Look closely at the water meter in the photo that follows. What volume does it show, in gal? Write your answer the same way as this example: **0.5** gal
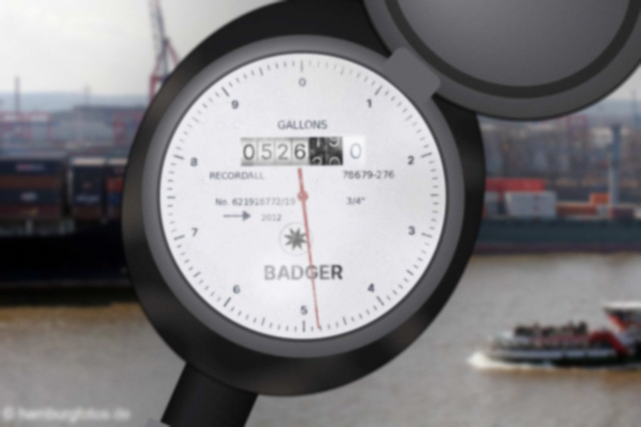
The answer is **526194.8** gal
